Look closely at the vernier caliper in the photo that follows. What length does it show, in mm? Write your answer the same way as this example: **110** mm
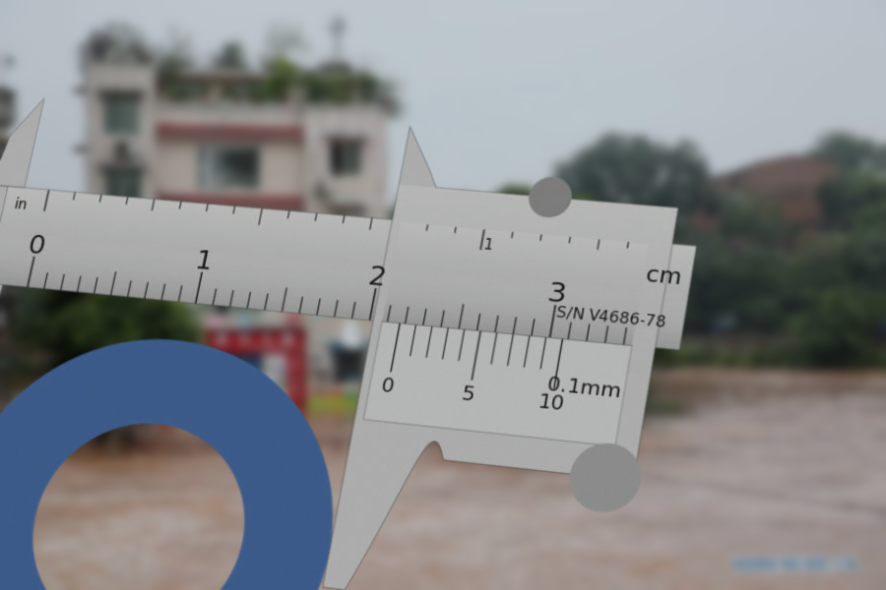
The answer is **21.7** mm
